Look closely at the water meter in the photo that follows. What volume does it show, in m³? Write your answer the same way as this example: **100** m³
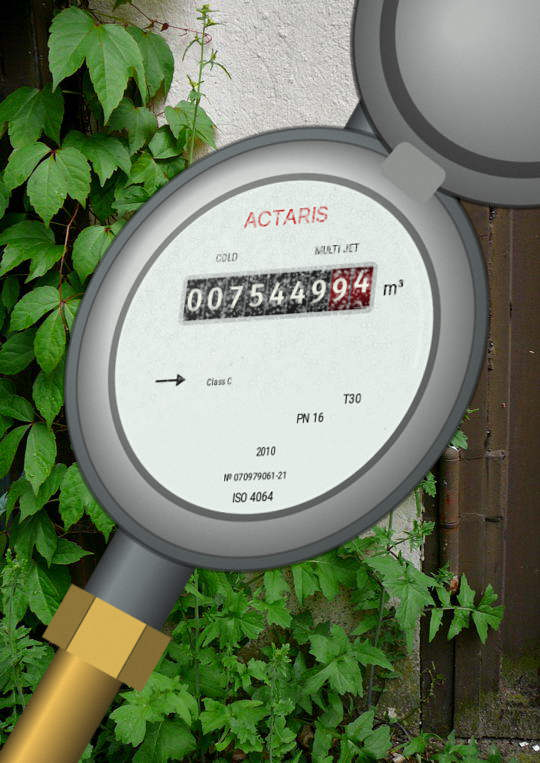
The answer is **75449.94** m³
